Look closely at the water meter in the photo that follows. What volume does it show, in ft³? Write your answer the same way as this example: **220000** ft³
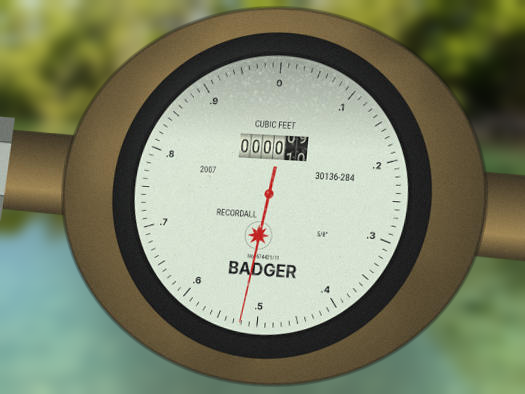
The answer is **9.52** ft³
